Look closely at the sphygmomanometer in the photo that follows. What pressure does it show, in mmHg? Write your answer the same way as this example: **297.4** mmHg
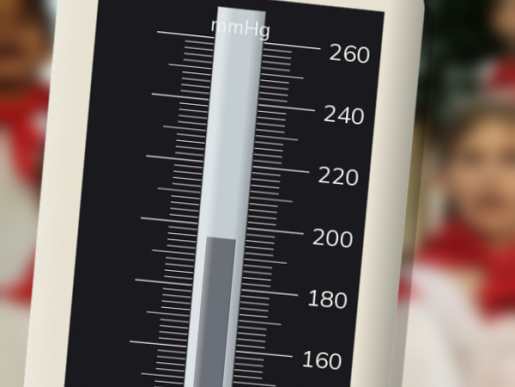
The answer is **196** mmHg
